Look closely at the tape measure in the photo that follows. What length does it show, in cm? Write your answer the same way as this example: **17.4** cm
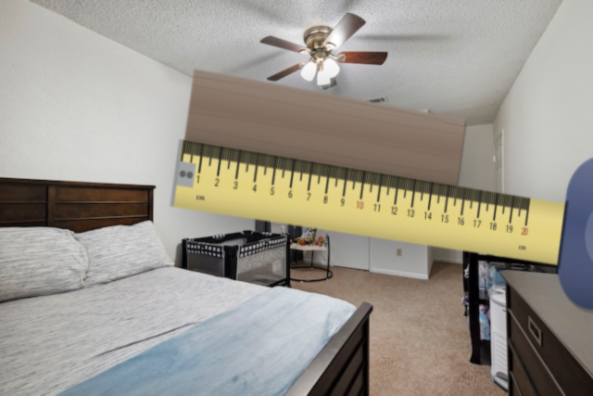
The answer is **15.5** cm
